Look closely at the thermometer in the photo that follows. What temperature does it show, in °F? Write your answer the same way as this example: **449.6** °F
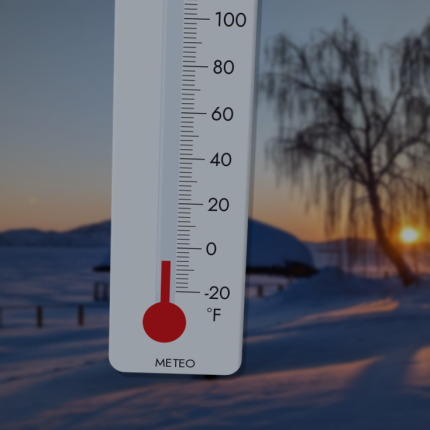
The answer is **-6** °F
